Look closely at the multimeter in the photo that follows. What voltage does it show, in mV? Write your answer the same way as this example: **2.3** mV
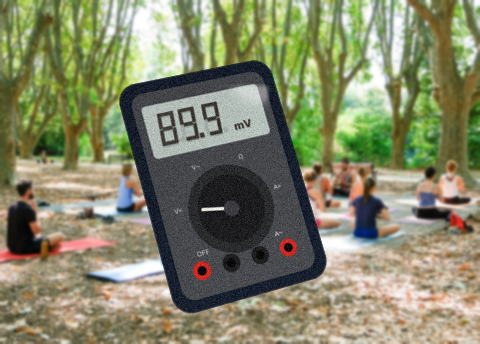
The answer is **89.9** mV
